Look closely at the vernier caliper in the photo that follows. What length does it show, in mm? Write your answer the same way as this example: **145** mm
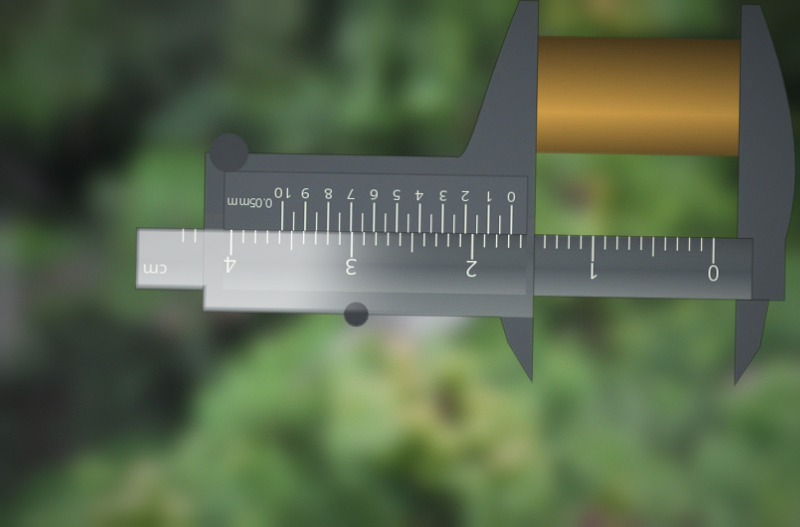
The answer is **16.8** mm
